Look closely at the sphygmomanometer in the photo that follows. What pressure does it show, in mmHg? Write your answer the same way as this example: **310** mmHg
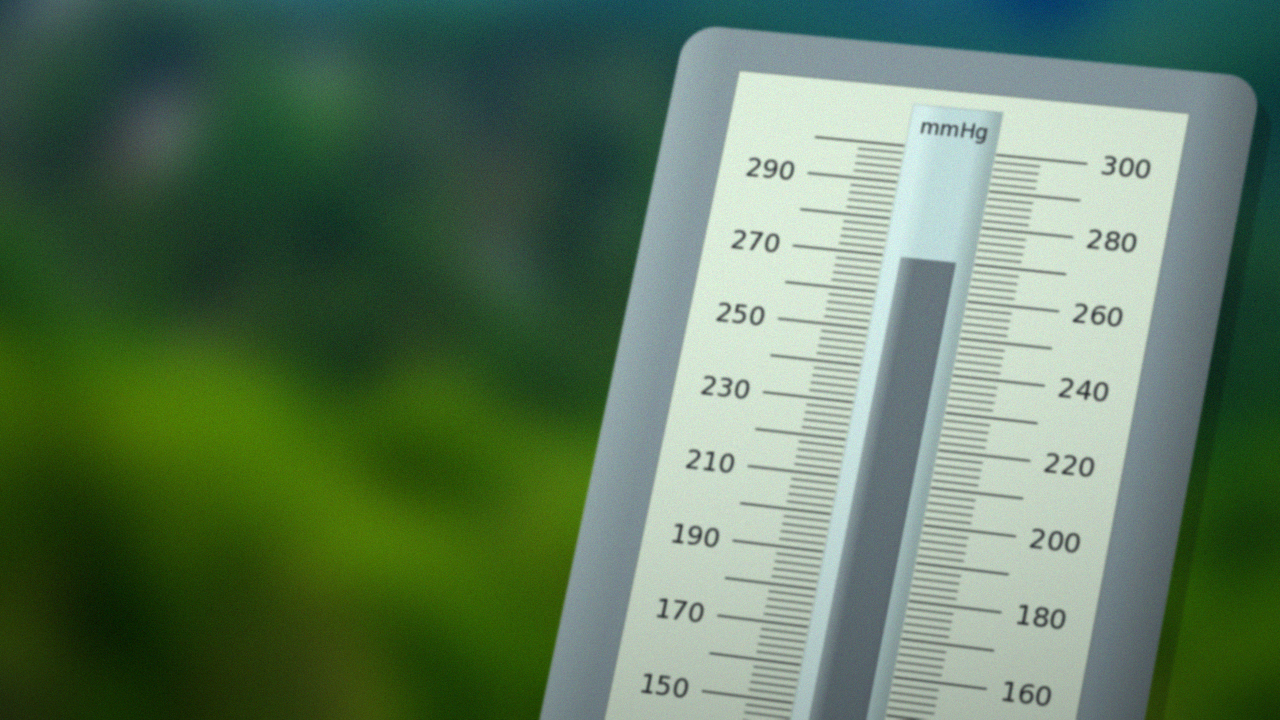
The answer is **270** mmHg
